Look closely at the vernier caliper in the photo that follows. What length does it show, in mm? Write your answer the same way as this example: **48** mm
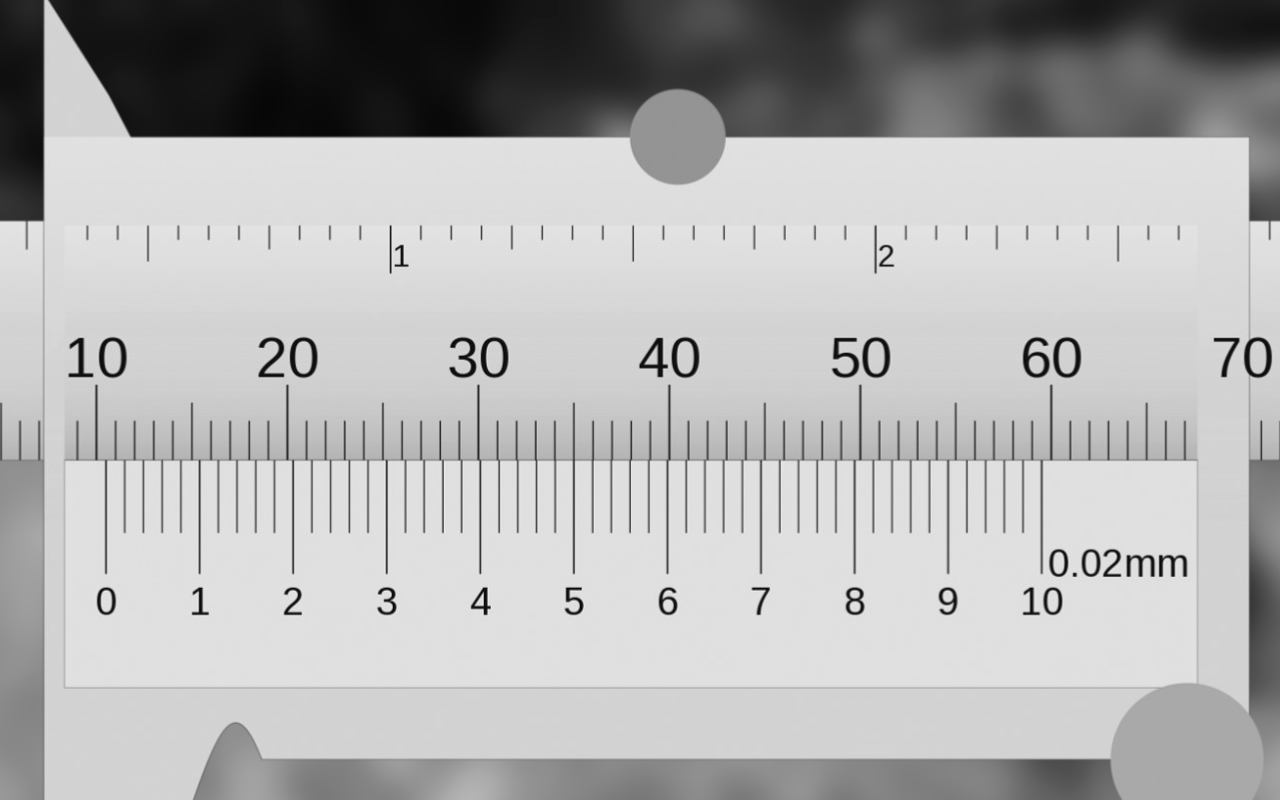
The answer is **10.5** mm
